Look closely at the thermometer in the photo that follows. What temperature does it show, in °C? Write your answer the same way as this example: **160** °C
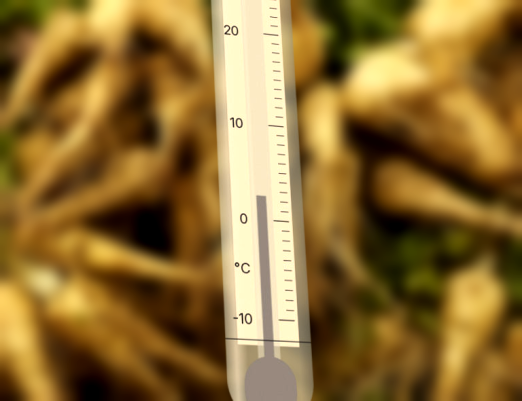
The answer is **2.5** °C
